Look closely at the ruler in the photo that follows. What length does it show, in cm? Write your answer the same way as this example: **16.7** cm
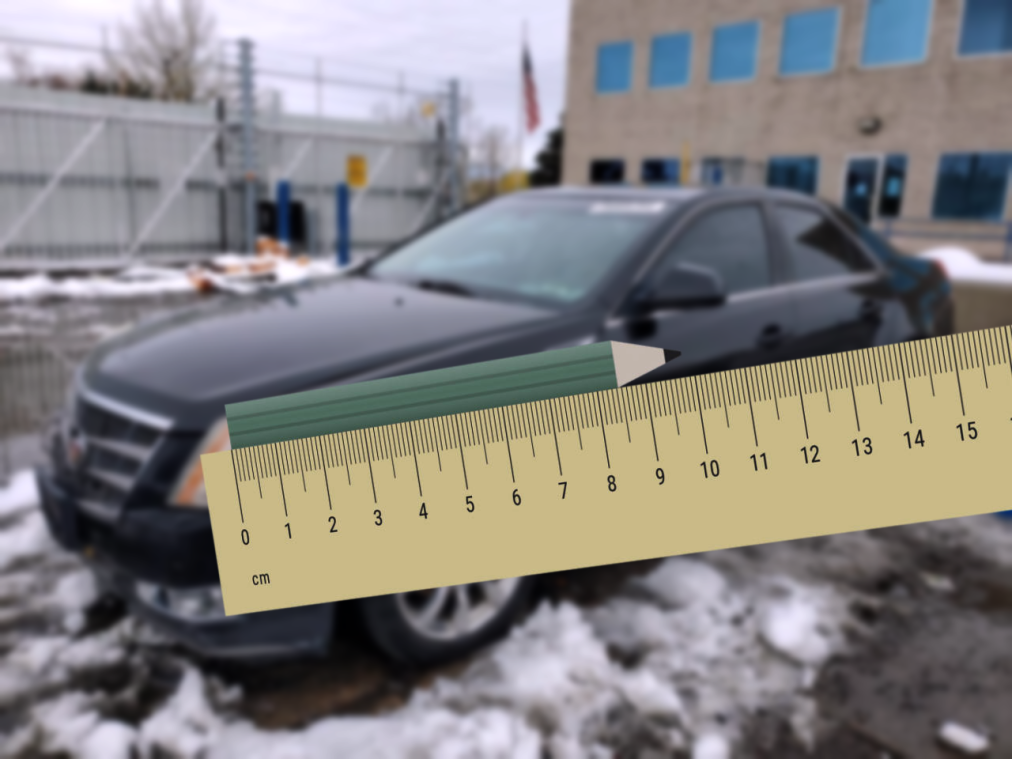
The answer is **9.8** cm
